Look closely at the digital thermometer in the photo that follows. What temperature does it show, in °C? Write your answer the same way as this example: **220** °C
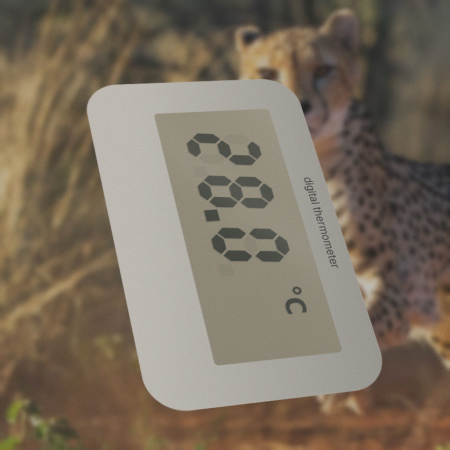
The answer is **28.0** °C
